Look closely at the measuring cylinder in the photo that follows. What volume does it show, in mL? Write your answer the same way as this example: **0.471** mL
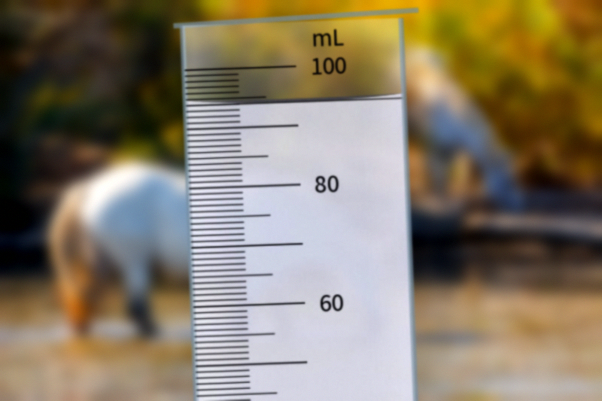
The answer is **94** mL
